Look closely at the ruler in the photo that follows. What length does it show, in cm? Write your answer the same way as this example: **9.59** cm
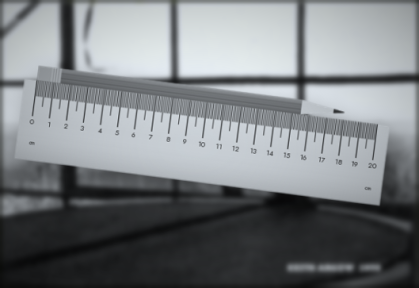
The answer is **18** cm
